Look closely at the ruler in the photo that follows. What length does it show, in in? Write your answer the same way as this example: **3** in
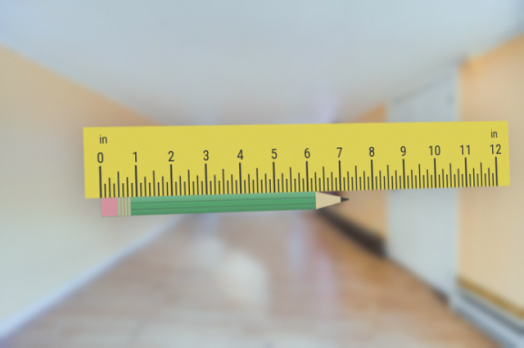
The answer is **7.25** in
